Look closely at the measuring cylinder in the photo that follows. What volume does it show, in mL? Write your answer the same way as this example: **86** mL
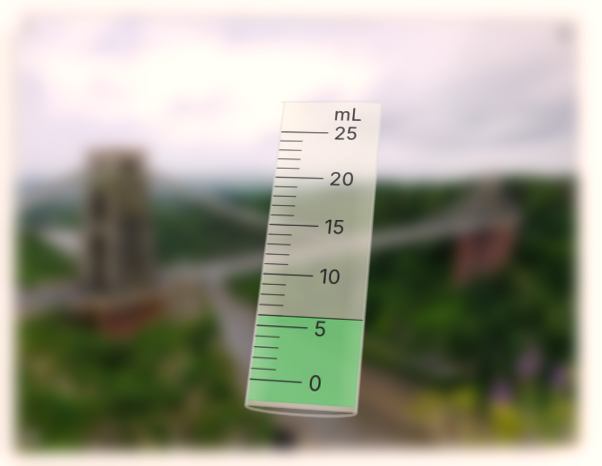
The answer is **6** mL
